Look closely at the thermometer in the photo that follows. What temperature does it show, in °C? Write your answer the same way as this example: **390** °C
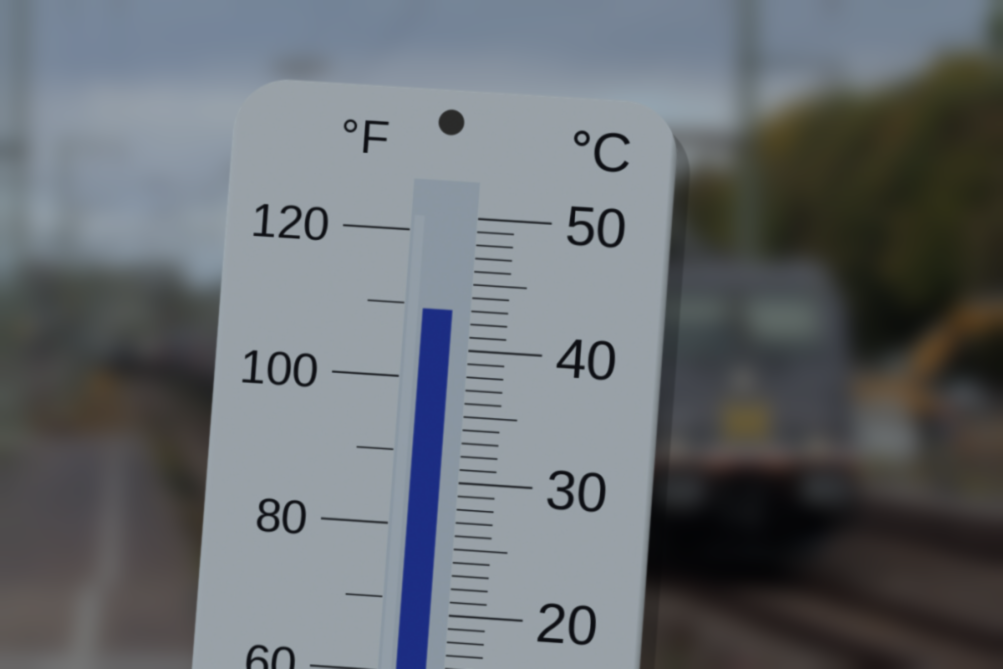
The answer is **43** °C
